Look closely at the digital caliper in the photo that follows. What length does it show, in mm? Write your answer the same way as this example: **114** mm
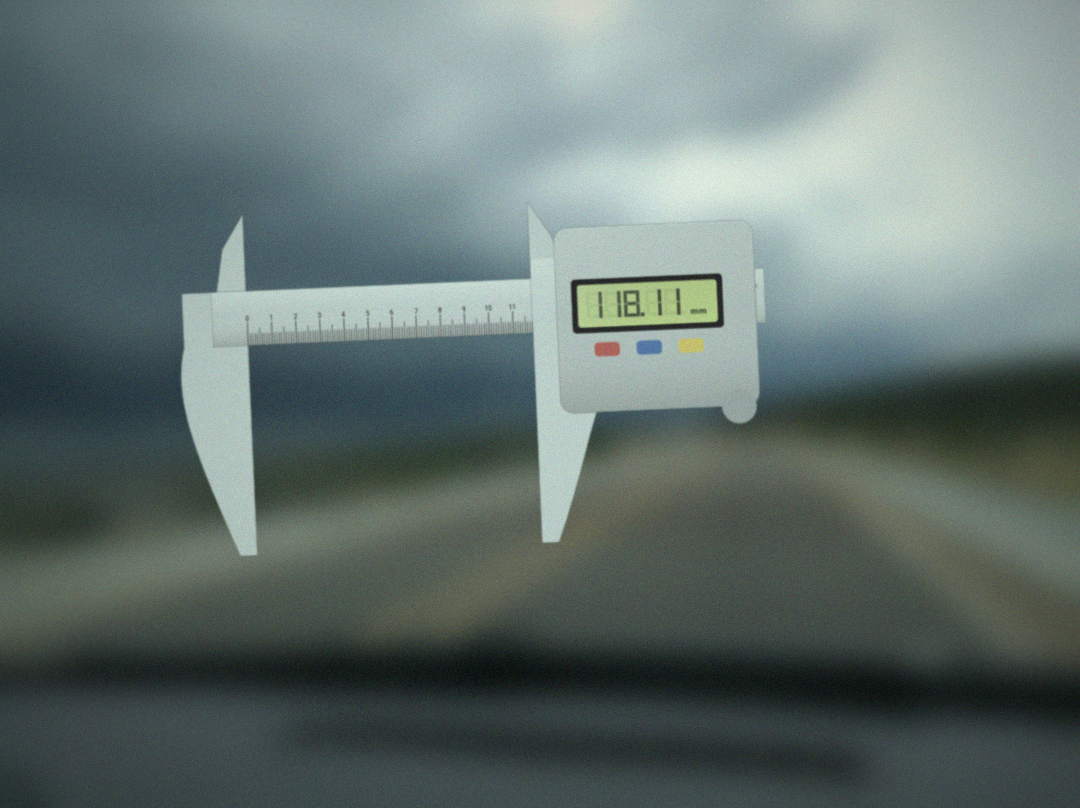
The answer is **118.11** mm
